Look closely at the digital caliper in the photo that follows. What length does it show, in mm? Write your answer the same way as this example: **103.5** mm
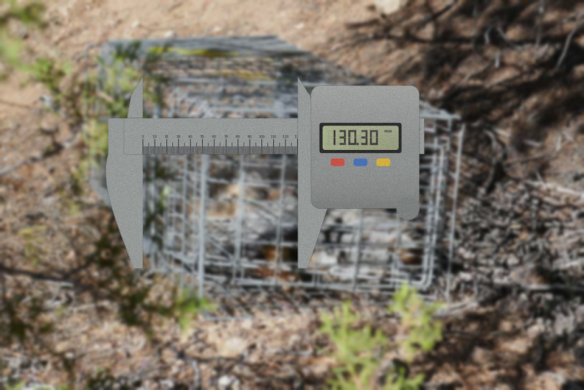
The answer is **130.30** mm
